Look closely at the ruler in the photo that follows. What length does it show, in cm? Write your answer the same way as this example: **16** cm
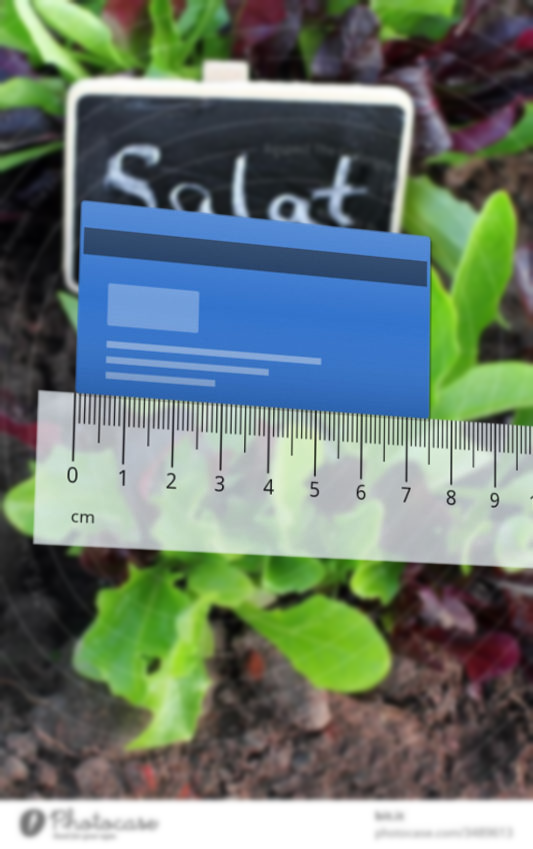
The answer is **7.5** cm
